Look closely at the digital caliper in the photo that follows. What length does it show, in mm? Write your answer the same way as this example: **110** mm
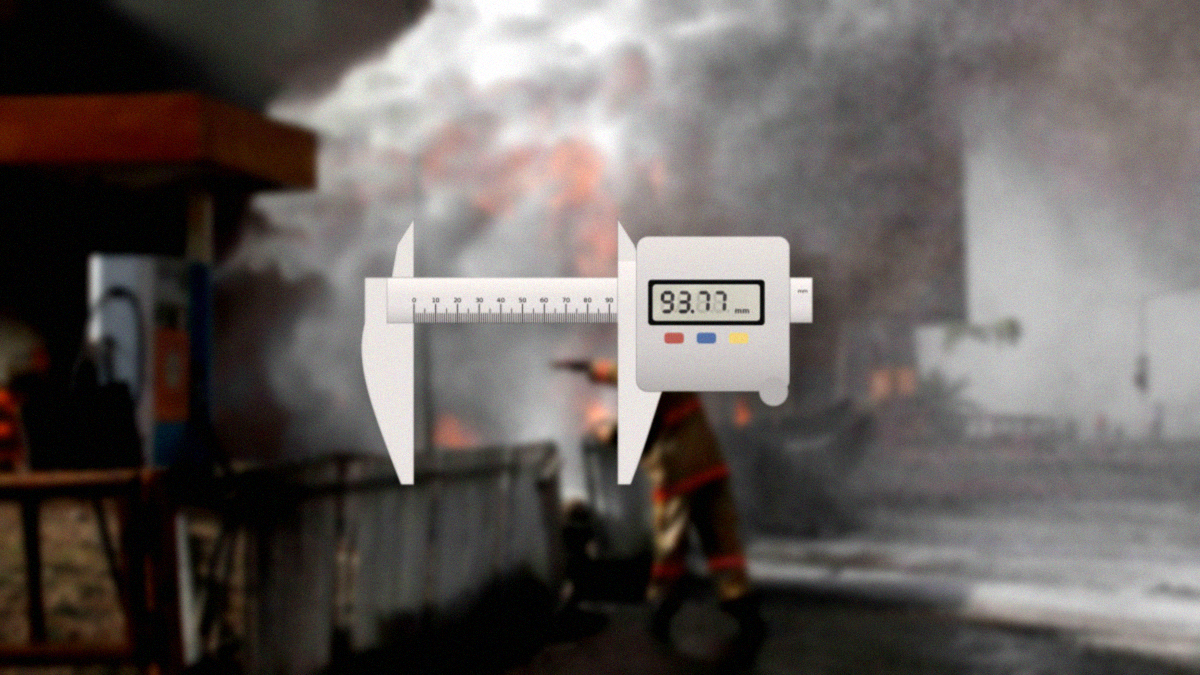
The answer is **93.77** mm
